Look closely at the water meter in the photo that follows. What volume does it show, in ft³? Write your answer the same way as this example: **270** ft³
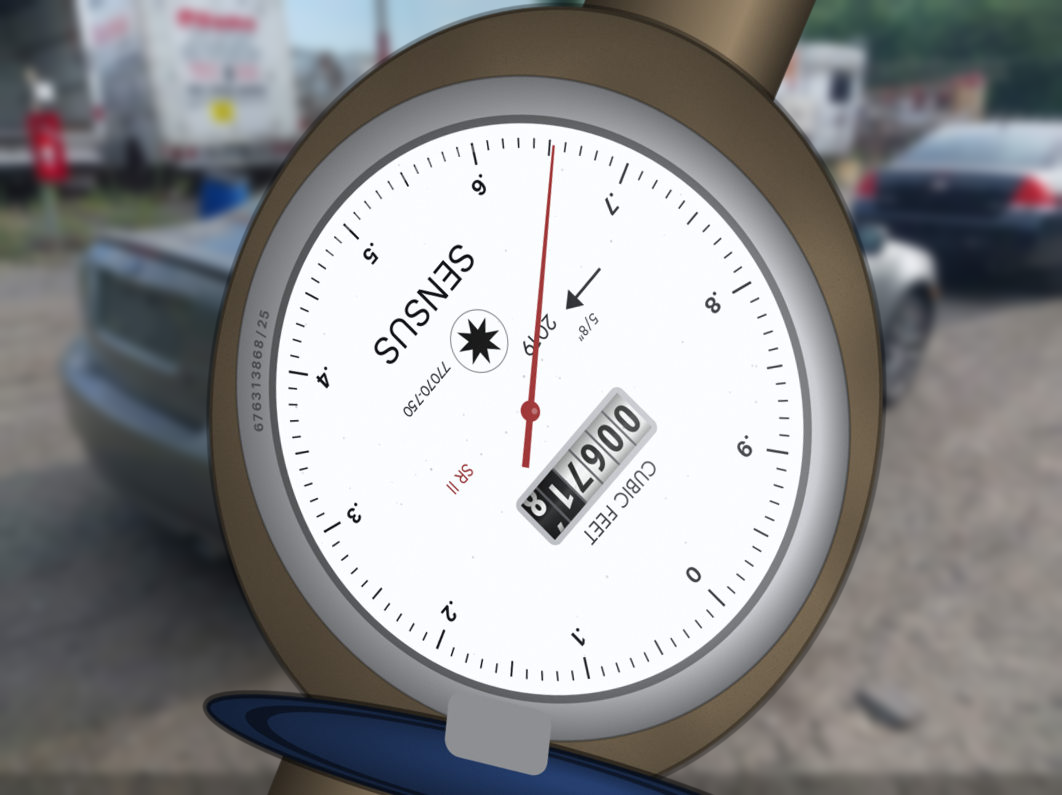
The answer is **6717.65** ft³
